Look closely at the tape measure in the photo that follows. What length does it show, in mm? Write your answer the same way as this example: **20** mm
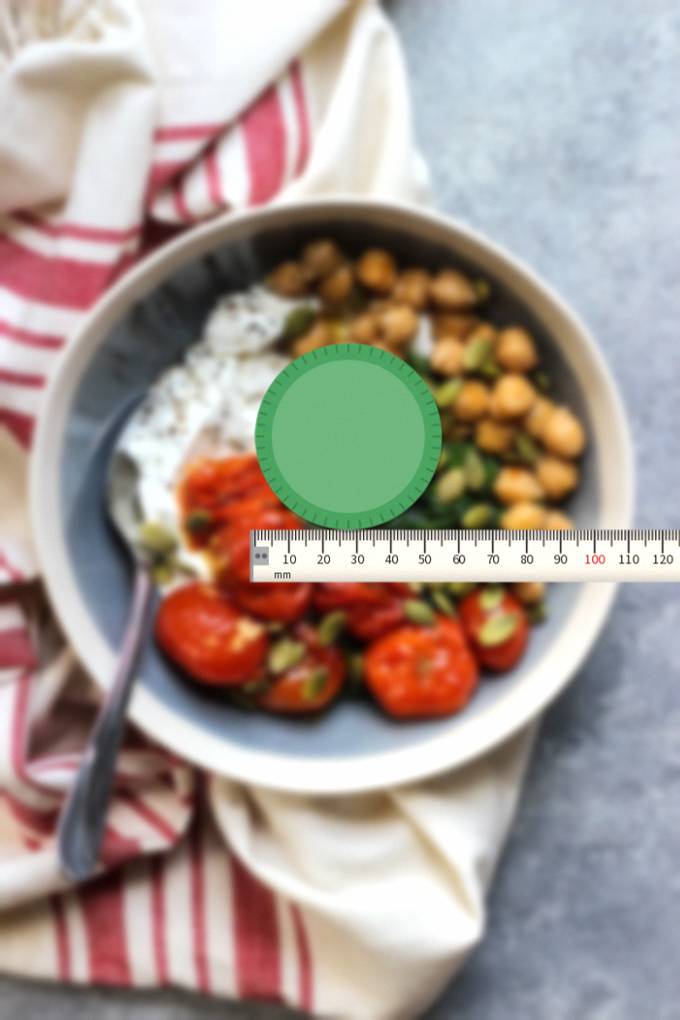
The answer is **55** mm
